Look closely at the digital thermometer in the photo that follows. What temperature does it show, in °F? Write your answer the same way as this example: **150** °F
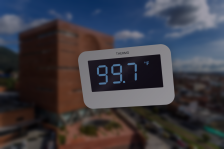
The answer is **99.7** °F
